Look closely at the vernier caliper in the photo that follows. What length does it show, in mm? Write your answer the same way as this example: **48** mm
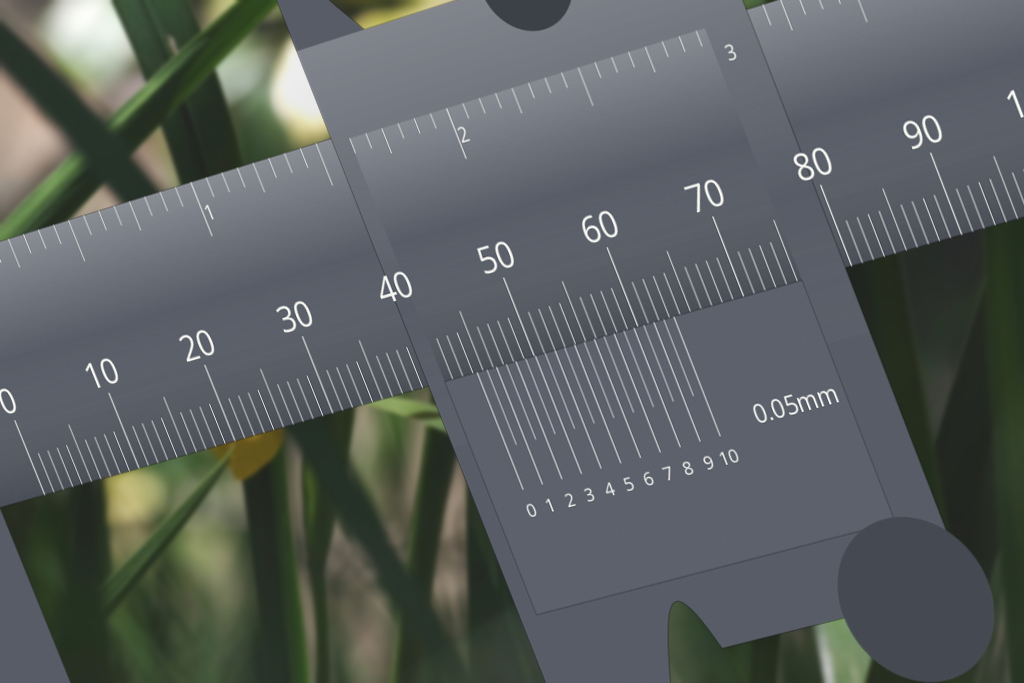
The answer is **44.4** mm
